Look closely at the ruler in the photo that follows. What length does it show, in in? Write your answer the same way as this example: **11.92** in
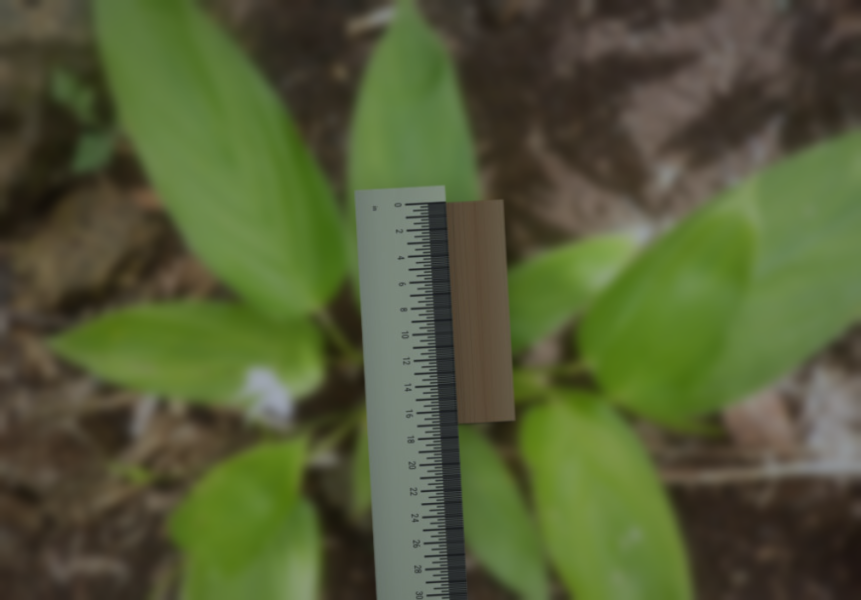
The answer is **17** in
